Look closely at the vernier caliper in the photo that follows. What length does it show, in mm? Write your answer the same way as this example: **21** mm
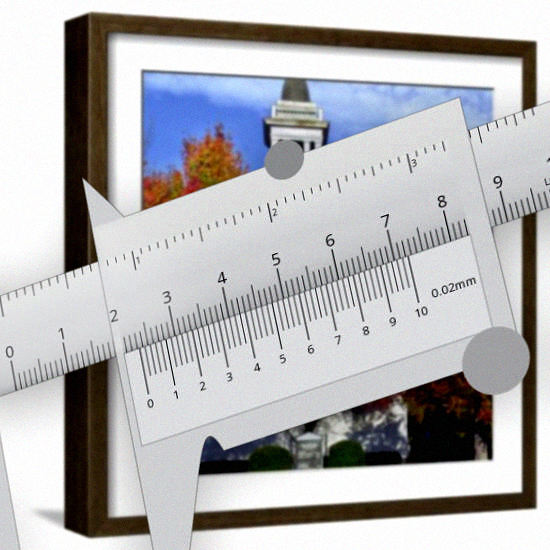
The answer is **23.4** mm
